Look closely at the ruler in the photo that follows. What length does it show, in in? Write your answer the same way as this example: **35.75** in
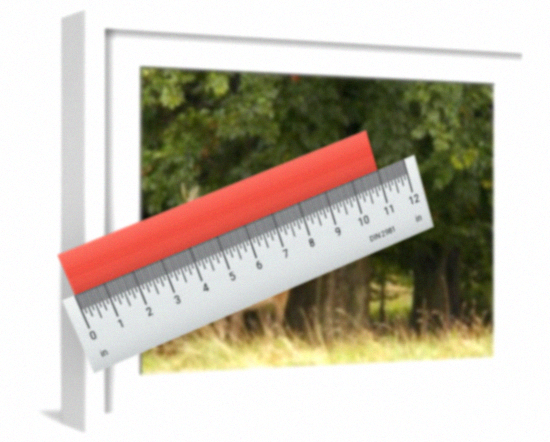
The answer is **11** in
